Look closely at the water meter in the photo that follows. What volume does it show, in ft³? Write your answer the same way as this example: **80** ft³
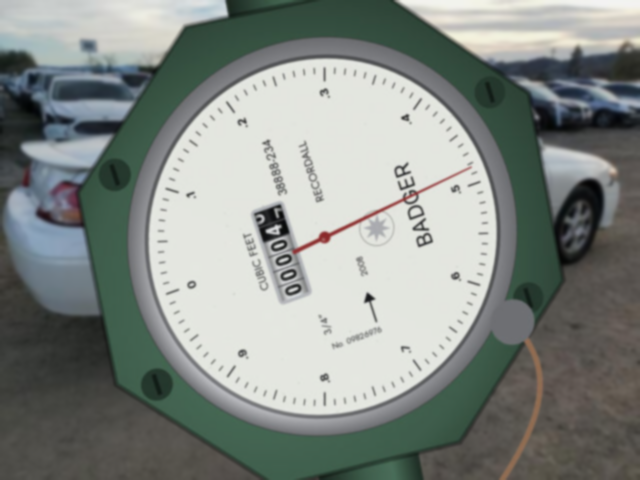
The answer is **46.48** ft³
